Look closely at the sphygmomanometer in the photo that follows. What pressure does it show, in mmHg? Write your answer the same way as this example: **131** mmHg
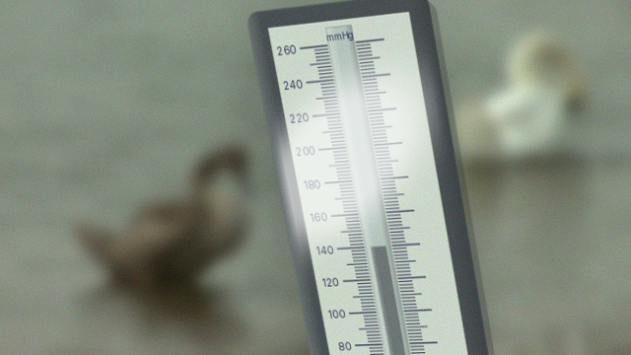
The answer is **140** mmHg
